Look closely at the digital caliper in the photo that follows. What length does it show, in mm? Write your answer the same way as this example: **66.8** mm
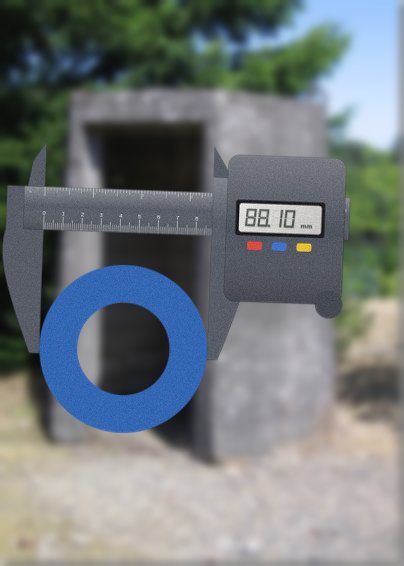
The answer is **88.10** mm
